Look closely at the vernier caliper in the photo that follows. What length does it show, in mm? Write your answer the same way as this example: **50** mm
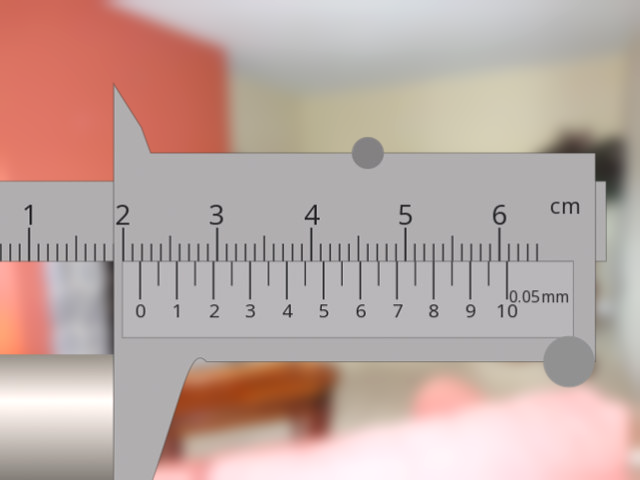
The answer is **21.8** mm
